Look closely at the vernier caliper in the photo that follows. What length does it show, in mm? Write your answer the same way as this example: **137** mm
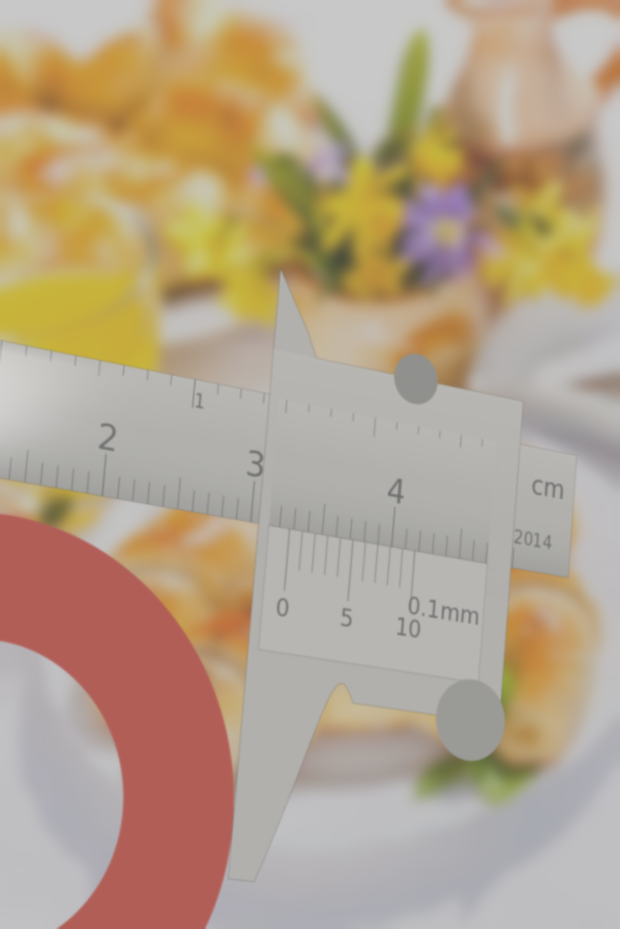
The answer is **32.7** mm
